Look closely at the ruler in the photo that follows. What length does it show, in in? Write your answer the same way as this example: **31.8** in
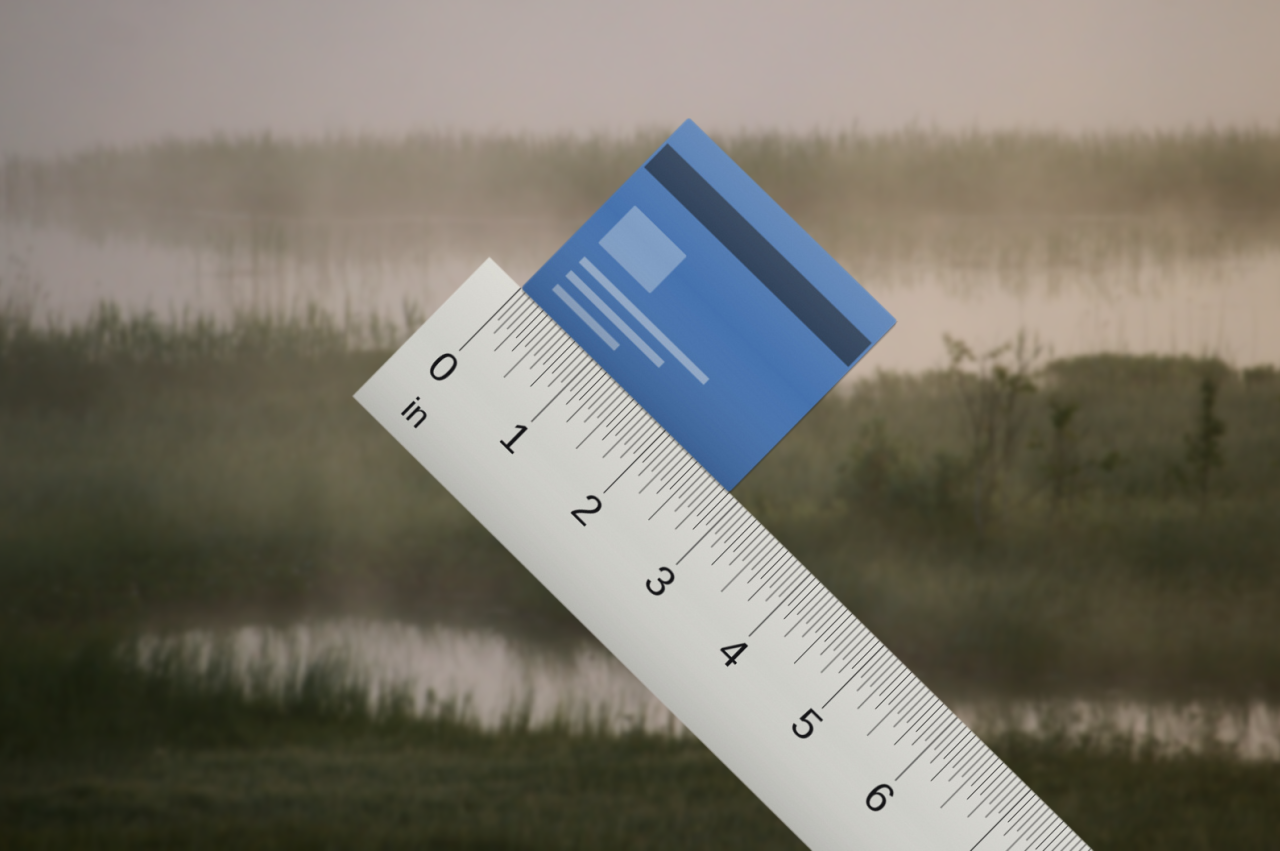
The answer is **2.875** in
